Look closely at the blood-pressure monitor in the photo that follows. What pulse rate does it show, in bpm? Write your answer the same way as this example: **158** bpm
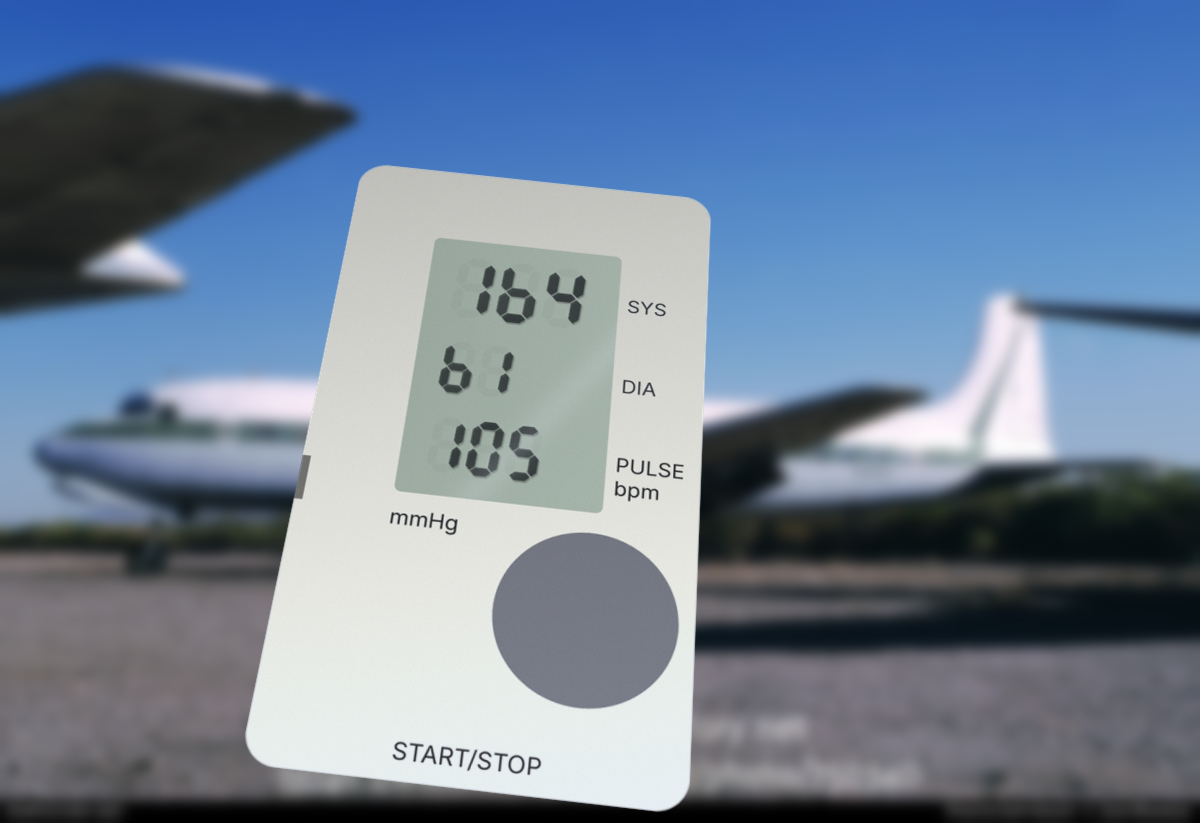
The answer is **105** bpm
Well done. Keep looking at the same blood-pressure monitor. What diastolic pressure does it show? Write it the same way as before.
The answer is **61** mmHg
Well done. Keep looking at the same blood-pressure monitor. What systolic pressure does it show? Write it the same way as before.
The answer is **164** mmHg
